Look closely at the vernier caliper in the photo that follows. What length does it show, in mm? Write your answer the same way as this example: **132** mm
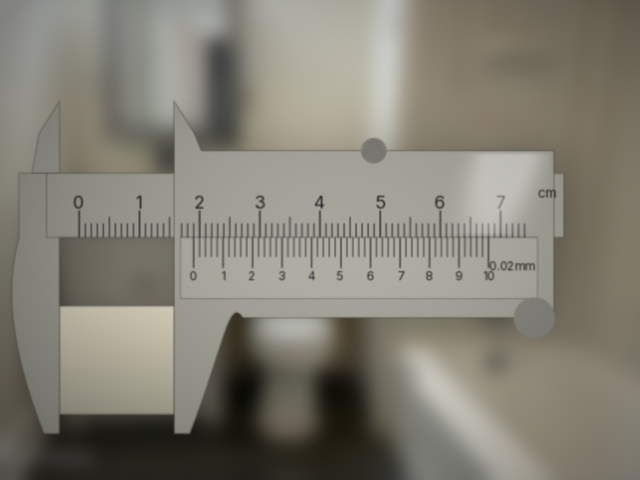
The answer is **19.0** mm
